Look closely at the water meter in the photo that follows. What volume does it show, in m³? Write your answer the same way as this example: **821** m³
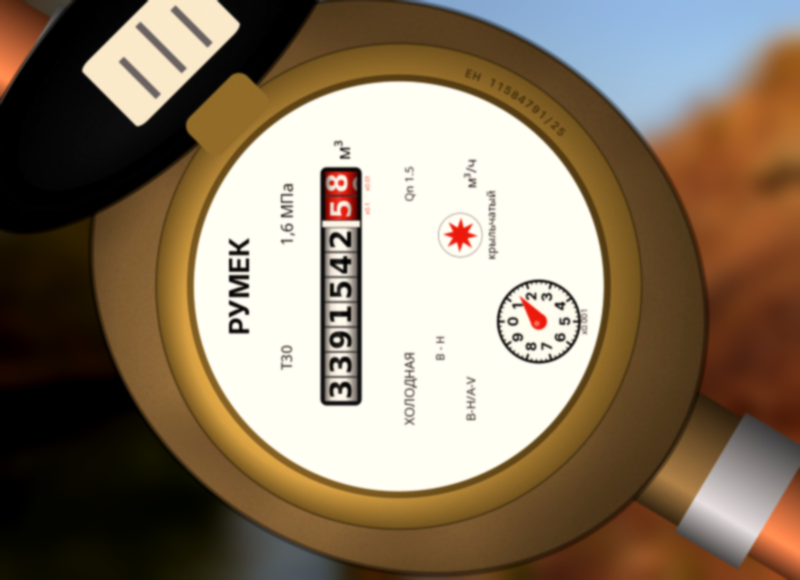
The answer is **3391542.581** m³
